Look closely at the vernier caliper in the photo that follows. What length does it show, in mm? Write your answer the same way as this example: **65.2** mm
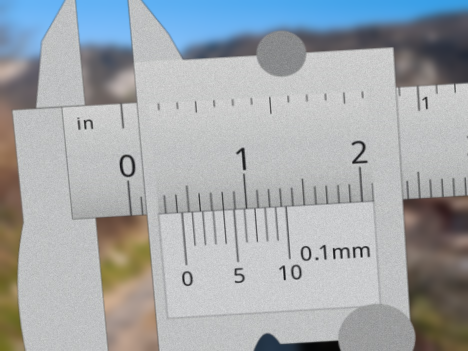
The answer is **4.4** mm
